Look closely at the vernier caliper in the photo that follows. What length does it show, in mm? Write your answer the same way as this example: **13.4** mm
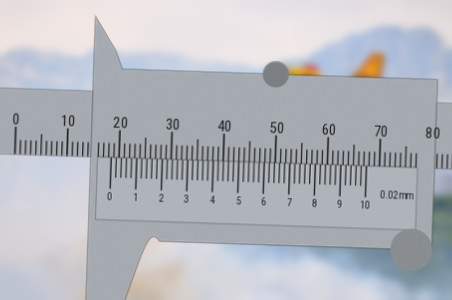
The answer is **18.5** mm
